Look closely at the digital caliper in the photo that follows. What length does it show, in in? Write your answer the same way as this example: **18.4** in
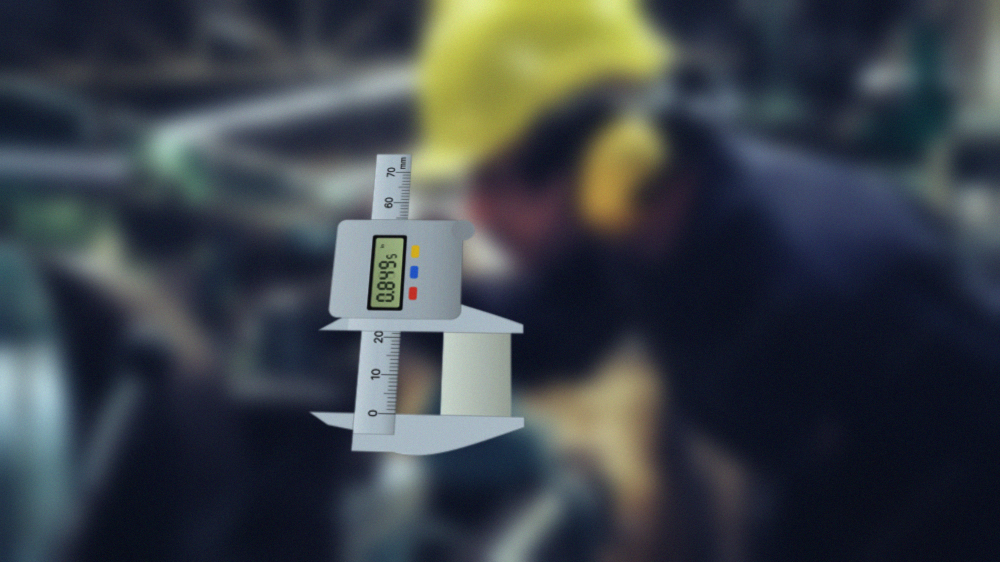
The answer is **0.8495** in
